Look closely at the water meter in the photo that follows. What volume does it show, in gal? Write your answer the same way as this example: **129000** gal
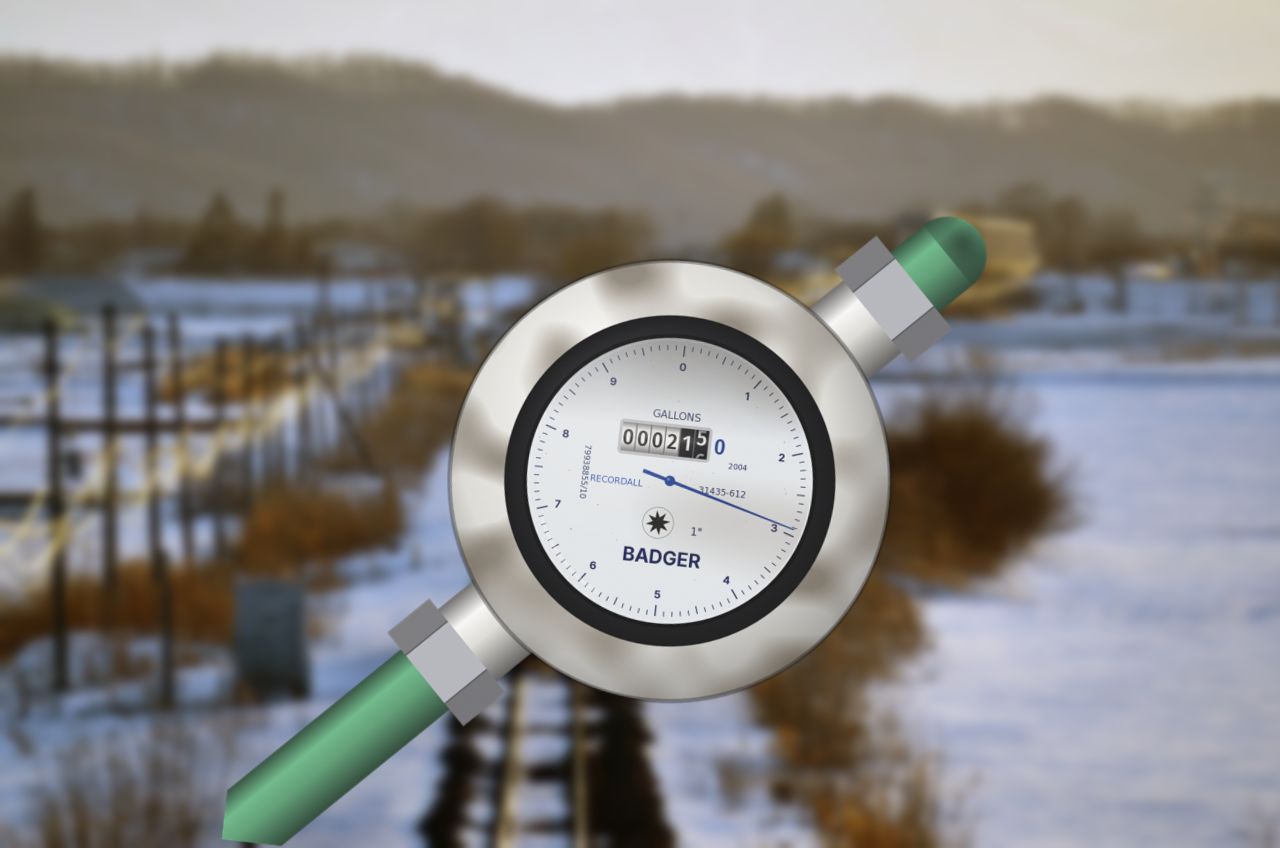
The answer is **2152.9** gal
